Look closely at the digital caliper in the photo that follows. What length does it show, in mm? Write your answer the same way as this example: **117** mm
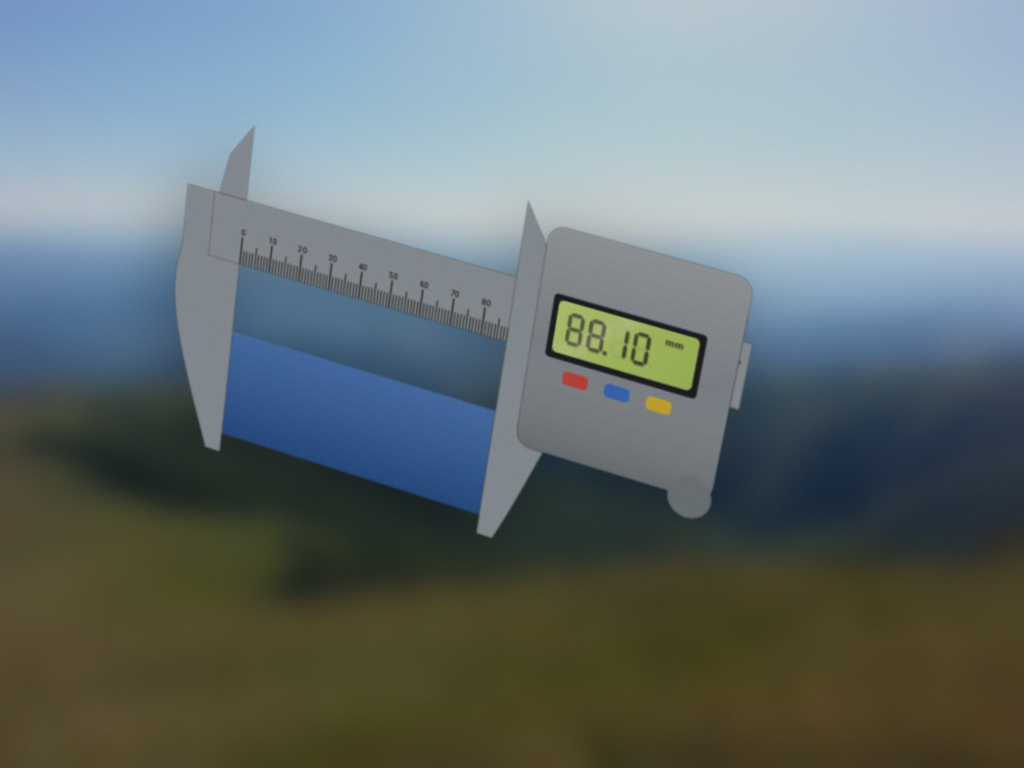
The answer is **88.10** mm
